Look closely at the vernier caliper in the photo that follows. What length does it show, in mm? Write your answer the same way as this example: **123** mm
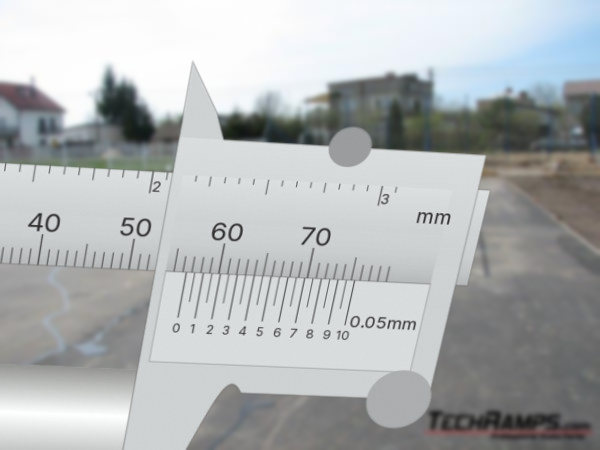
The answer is **56.4** mm
